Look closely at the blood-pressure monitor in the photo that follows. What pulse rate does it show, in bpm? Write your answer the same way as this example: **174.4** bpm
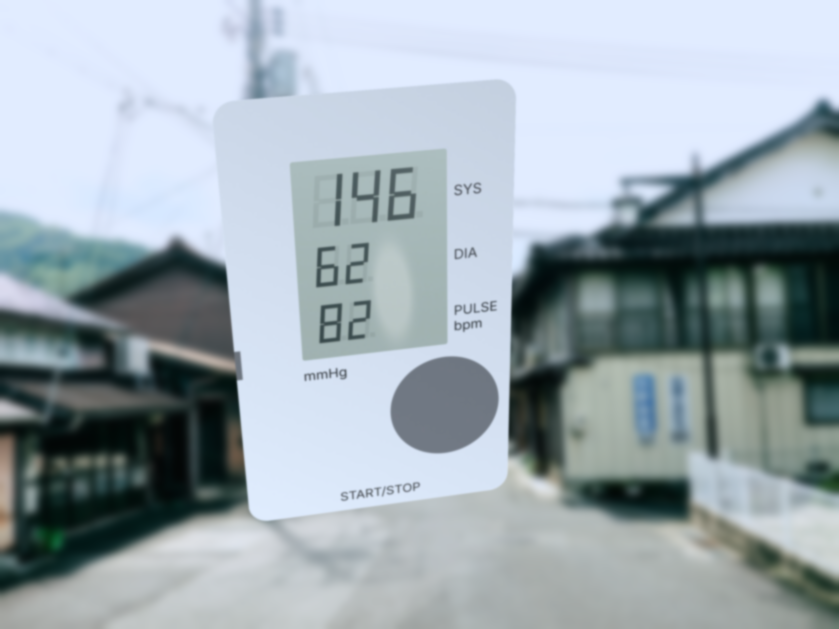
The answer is **82** bpm
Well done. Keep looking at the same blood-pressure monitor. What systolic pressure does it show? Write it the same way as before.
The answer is **146** mmHg
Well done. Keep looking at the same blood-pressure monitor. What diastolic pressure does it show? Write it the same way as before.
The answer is **62** mmHg
